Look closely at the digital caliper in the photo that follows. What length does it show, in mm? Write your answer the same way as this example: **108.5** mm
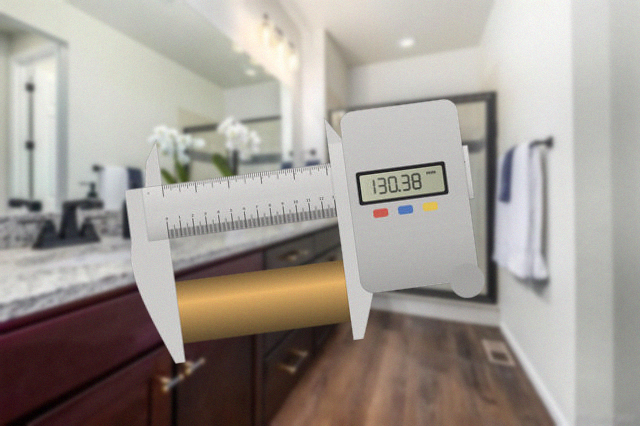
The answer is **130.38** mm
